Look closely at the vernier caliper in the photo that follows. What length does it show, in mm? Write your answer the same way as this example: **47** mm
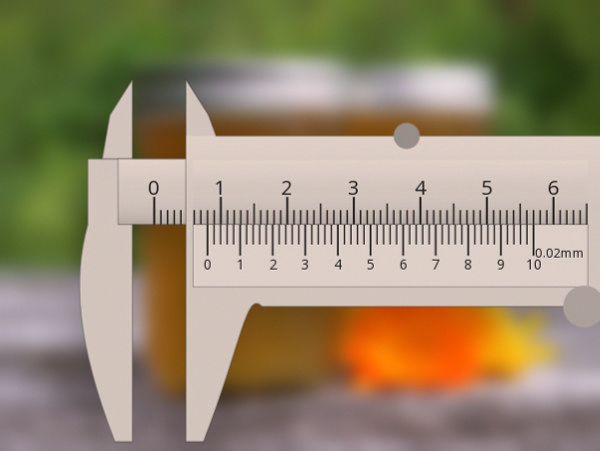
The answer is **8.0** mm
